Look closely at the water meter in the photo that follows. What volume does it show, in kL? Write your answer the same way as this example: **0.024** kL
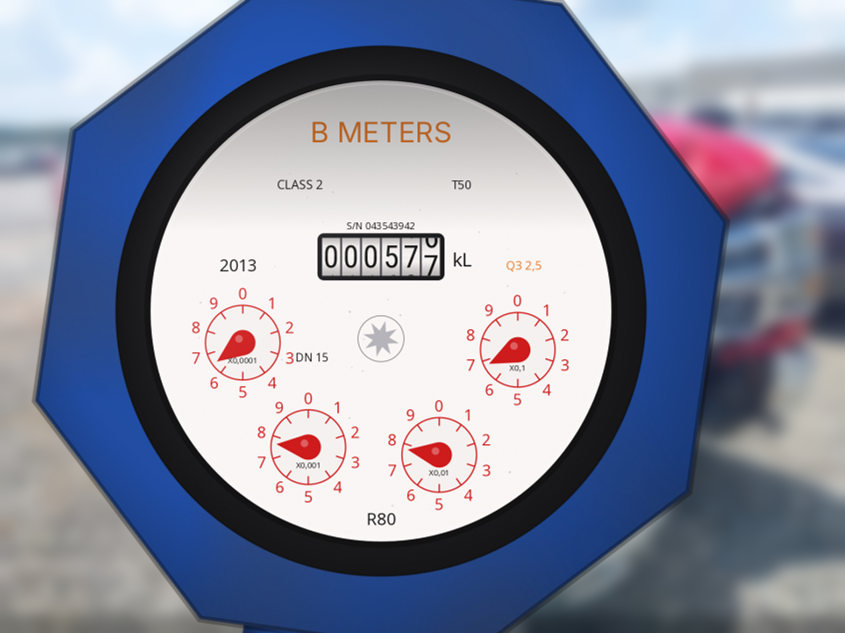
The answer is **576.6776** kL
